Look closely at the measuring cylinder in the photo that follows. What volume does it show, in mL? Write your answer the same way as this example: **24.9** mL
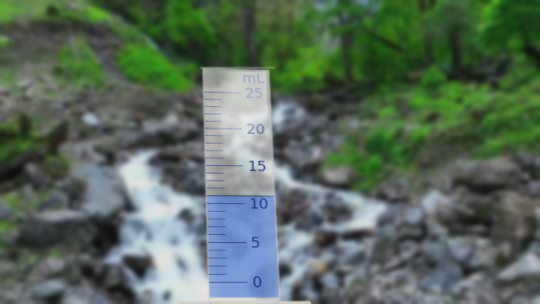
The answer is **11** mL
